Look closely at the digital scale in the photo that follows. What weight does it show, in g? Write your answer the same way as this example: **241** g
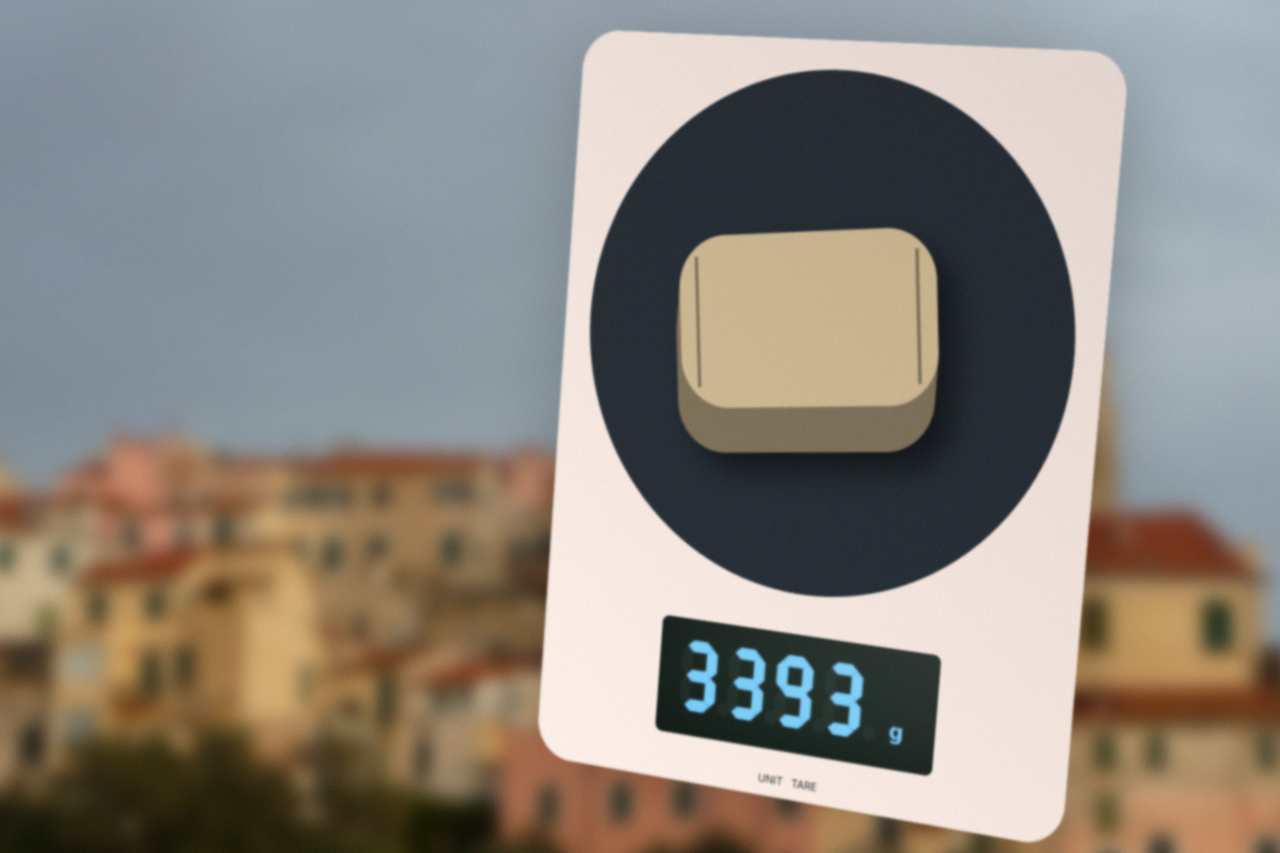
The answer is **3393** g
